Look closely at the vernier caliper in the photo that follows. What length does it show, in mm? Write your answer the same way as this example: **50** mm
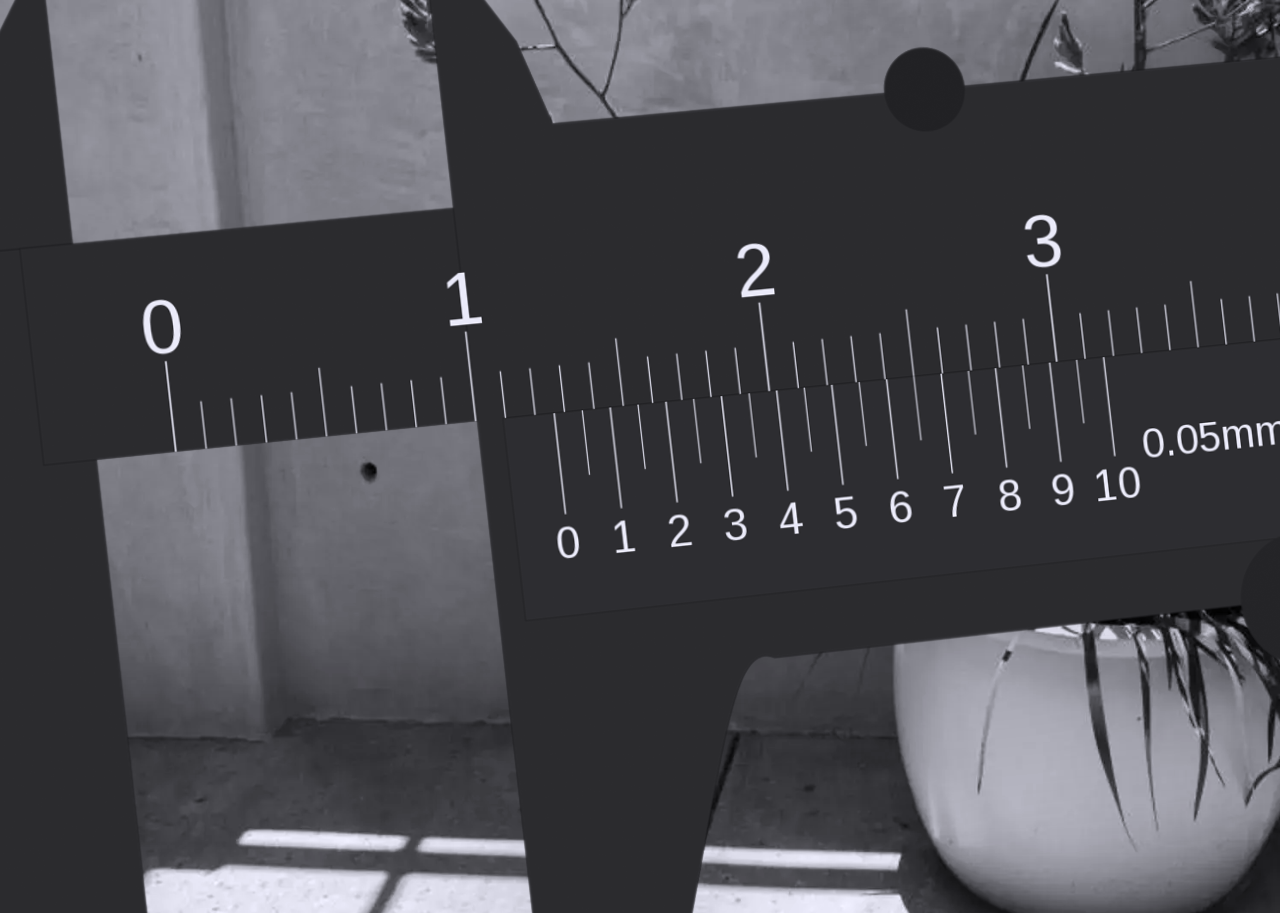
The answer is **12.65** mm
